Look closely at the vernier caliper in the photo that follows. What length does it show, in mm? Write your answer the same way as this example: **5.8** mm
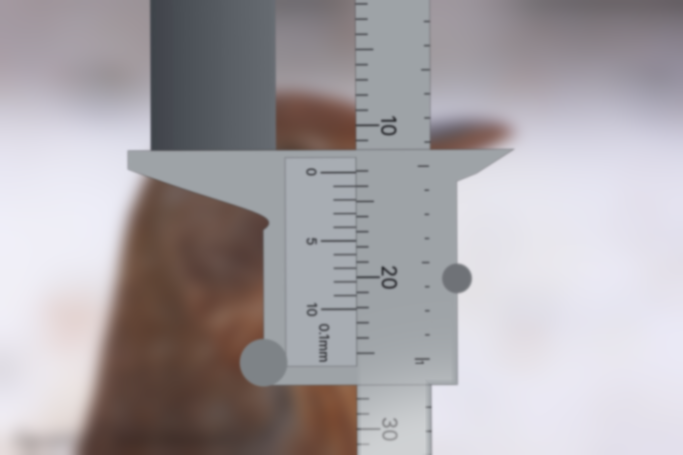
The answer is **13.1** mm
